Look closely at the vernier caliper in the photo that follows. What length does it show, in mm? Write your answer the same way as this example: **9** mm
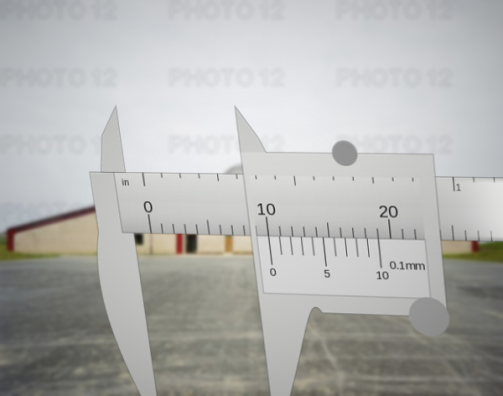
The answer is **10.0** mm
